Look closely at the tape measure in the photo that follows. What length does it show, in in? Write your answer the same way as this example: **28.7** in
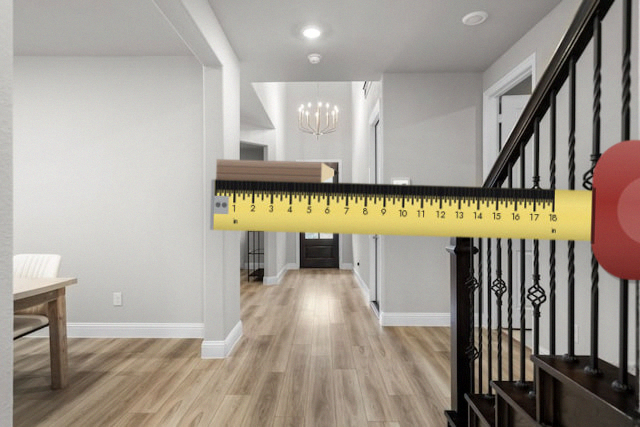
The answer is **6.5** in
